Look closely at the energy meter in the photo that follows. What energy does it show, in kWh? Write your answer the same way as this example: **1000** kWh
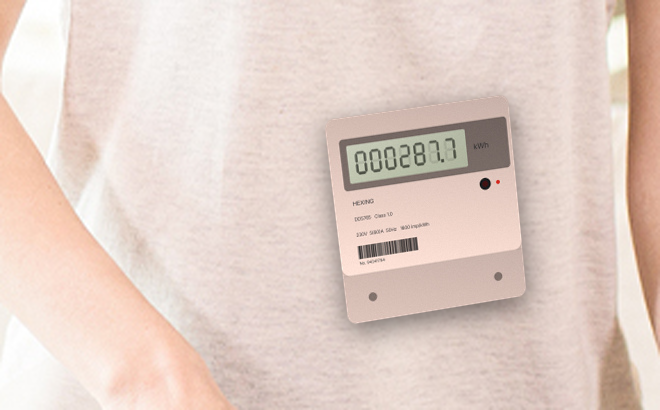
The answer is **287.7** kWh
